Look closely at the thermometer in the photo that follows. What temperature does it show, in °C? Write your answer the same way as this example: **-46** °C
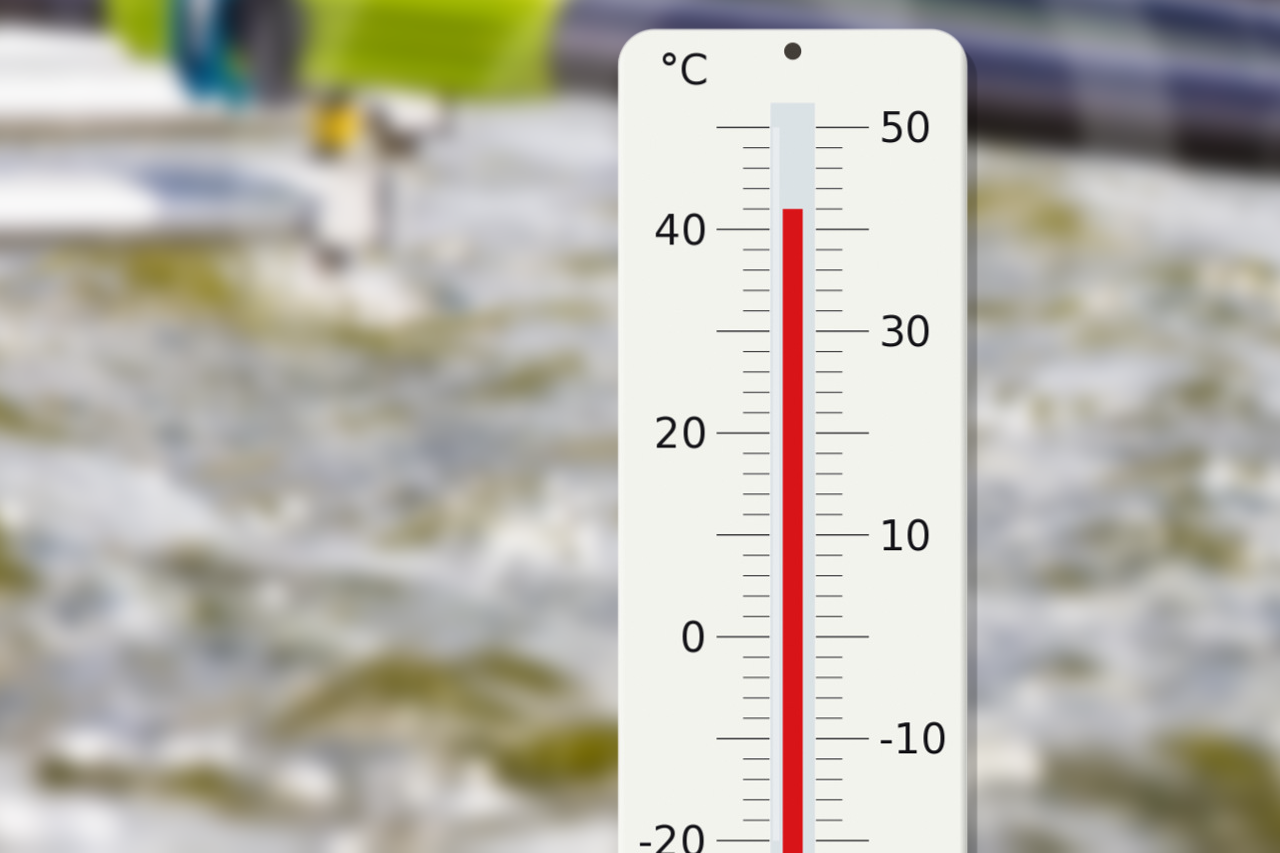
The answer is **42** °C
